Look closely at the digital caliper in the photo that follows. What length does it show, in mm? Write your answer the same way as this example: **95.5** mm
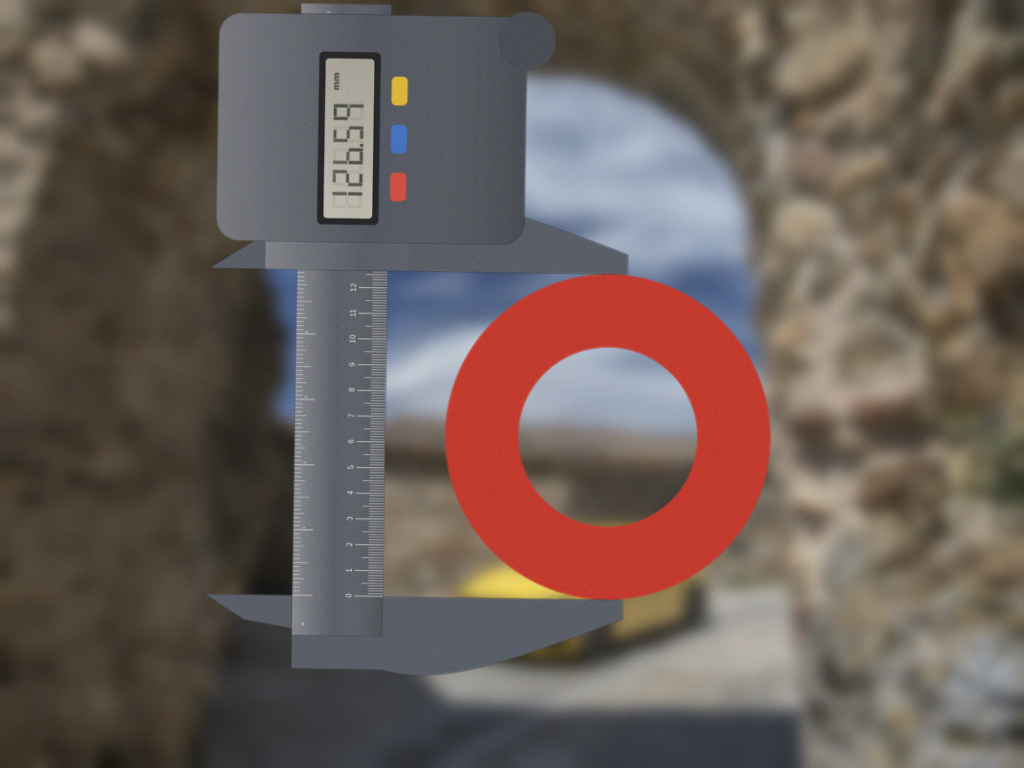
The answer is **126.59** mm
